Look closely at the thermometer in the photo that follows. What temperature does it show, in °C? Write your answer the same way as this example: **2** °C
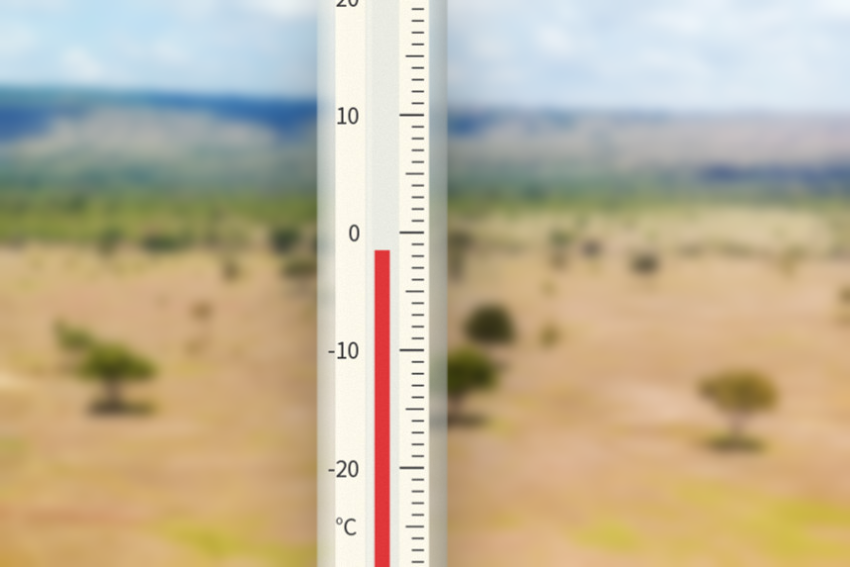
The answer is **-1.5** °C
